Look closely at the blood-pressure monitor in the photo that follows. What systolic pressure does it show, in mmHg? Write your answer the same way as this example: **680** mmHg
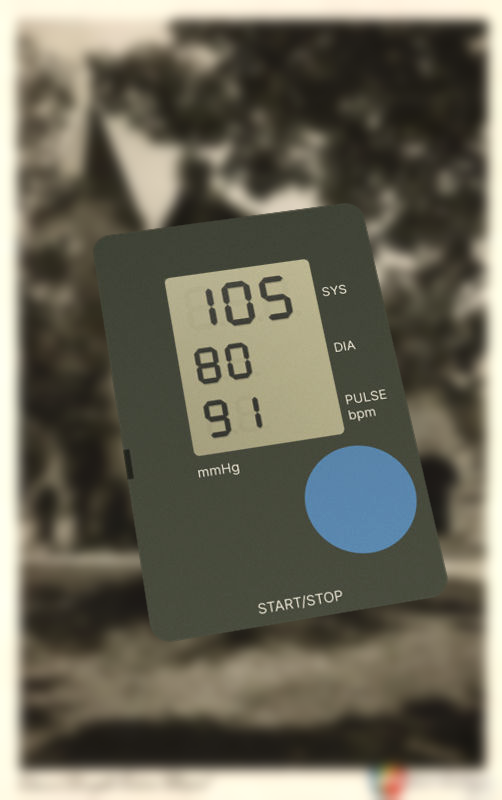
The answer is **105** mmHg
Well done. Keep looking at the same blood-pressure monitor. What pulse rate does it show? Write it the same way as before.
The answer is **91** bpm
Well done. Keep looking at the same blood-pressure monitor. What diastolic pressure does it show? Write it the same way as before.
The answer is **80** mmHg
